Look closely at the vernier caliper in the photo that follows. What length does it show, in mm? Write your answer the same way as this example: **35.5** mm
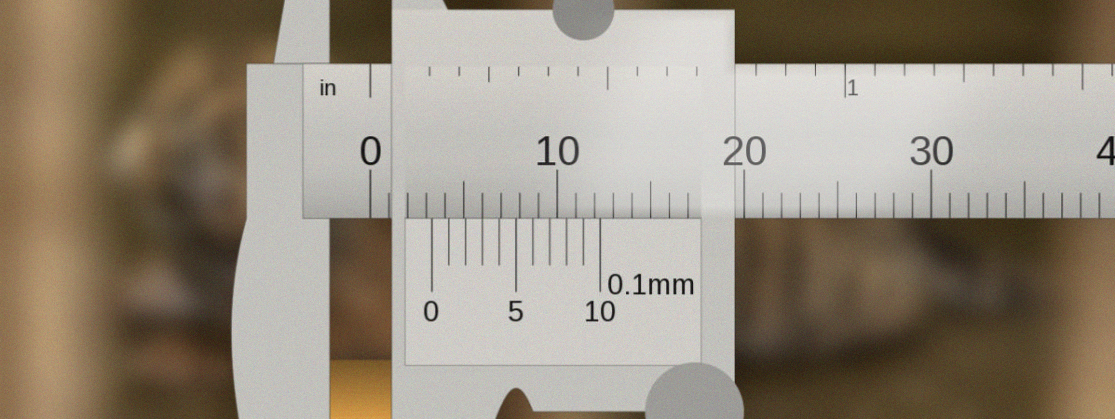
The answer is **3.3** mm
